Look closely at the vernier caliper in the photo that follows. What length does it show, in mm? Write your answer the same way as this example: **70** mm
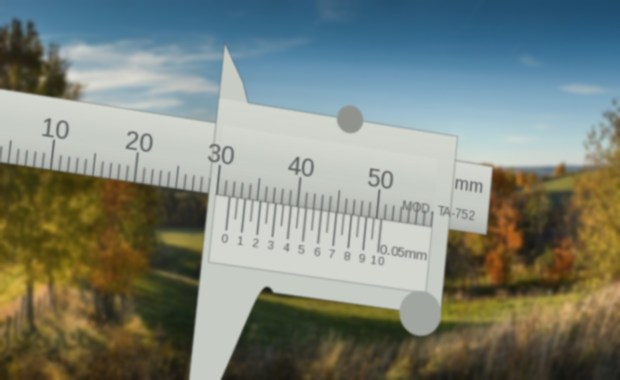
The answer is **31.6** mm
